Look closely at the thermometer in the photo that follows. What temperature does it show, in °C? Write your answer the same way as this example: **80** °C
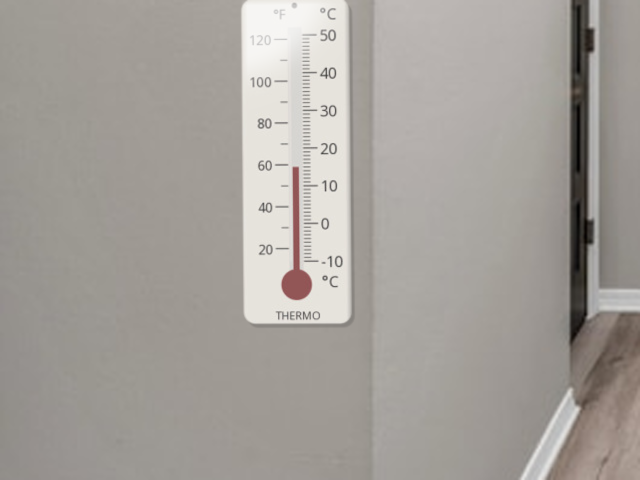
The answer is **15** °C
